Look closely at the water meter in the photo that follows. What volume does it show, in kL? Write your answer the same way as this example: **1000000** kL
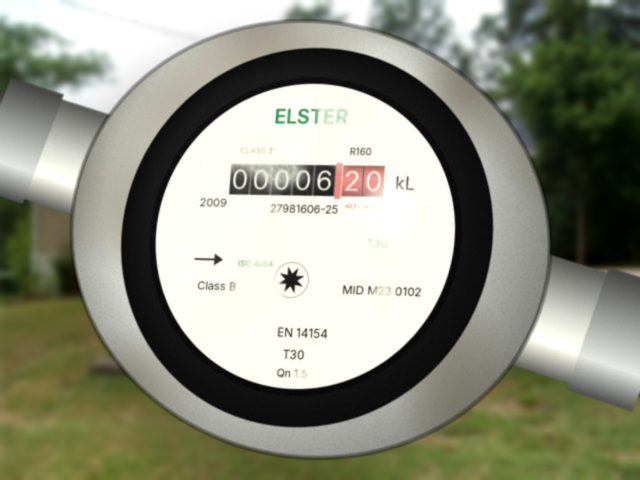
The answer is **6.20** kL
